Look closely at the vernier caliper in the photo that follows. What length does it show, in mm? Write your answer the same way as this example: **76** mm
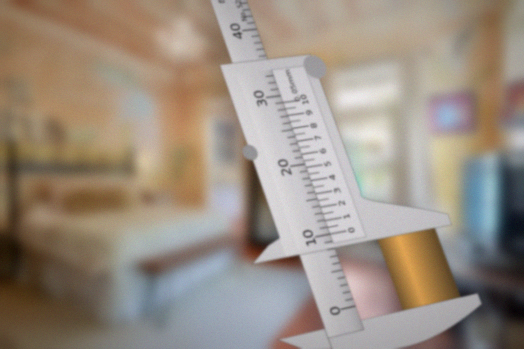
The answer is **10.0** mm
